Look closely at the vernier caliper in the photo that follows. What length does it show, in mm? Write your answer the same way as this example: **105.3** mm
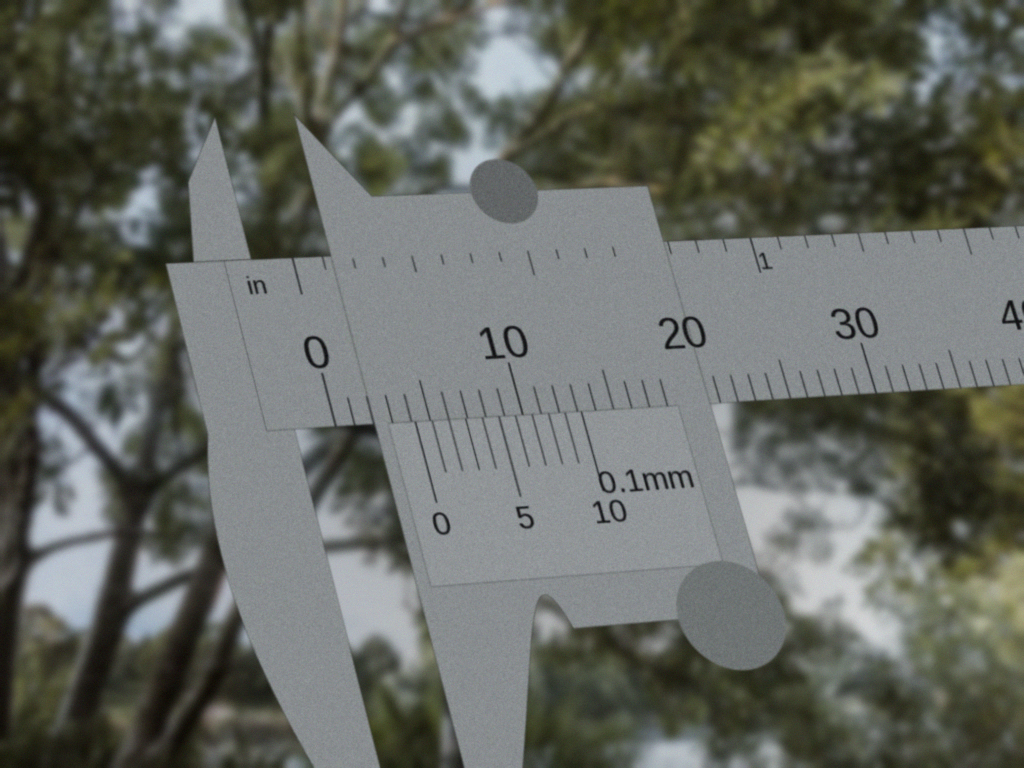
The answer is **4.2** mm
